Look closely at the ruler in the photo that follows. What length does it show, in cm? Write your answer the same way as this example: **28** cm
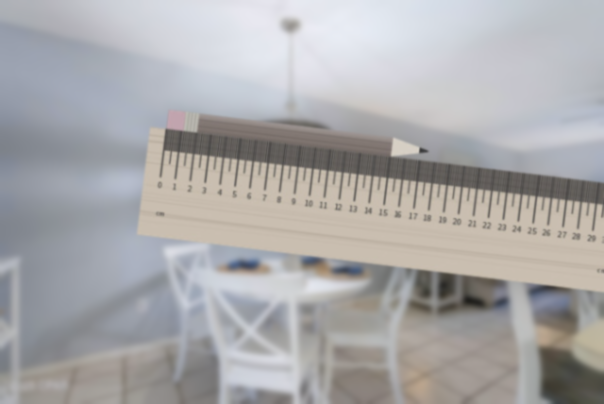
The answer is **17.5** cm
